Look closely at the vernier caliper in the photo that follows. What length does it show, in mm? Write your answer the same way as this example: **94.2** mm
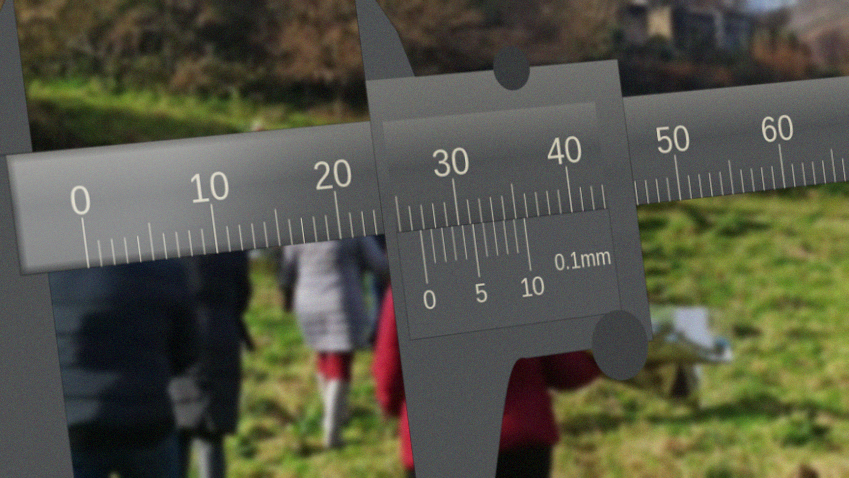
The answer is **26.7** mm
